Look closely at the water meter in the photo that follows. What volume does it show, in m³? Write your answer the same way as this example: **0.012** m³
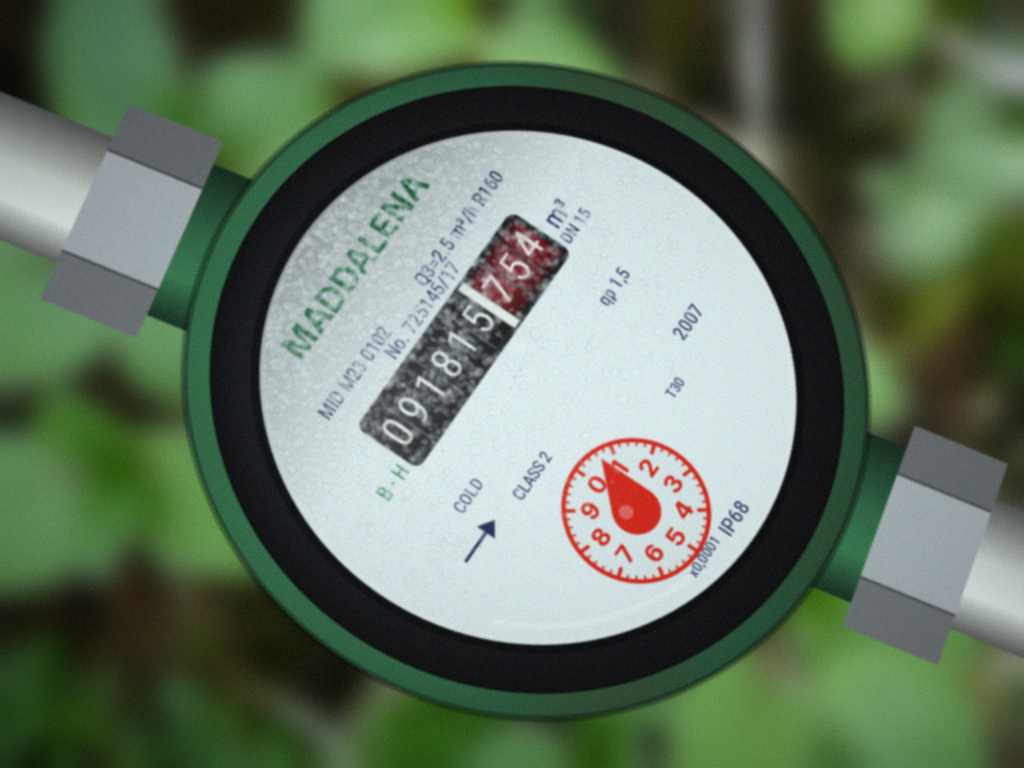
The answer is **91815.7540** m³
